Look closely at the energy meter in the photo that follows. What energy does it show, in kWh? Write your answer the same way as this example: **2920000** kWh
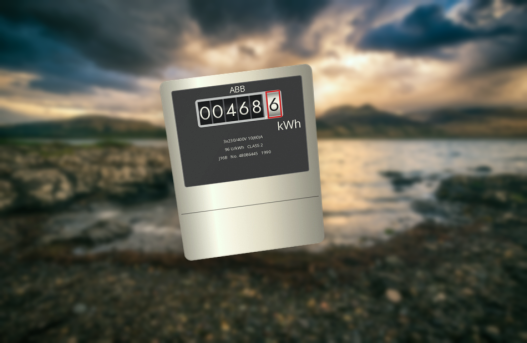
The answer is **468.6** kWh
